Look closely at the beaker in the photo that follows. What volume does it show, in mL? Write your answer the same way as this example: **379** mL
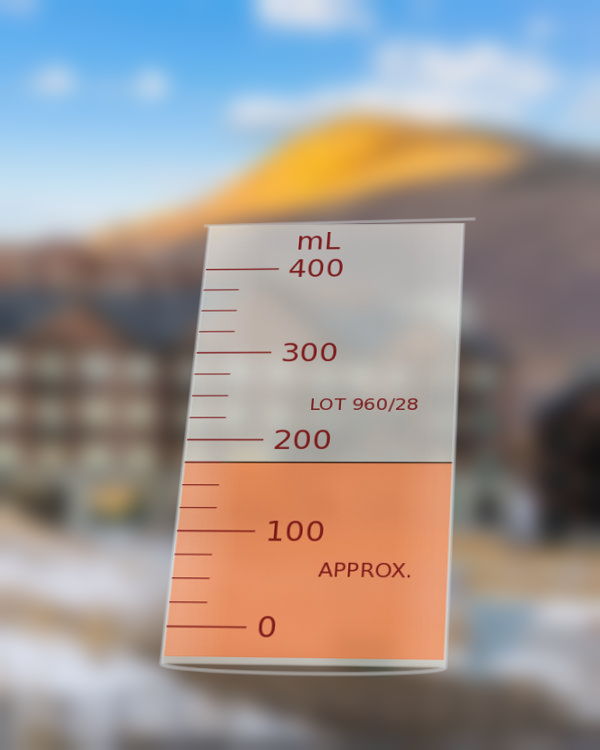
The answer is **175** mL
